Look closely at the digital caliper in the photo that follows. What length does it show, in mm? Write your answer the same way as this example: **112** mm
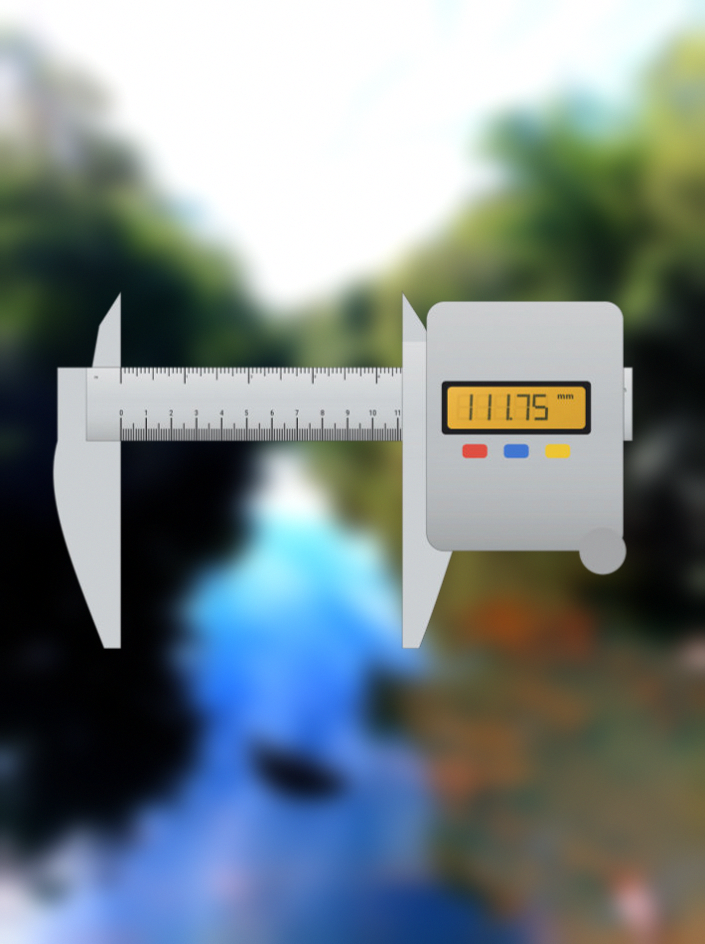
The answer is **111.75** mm
